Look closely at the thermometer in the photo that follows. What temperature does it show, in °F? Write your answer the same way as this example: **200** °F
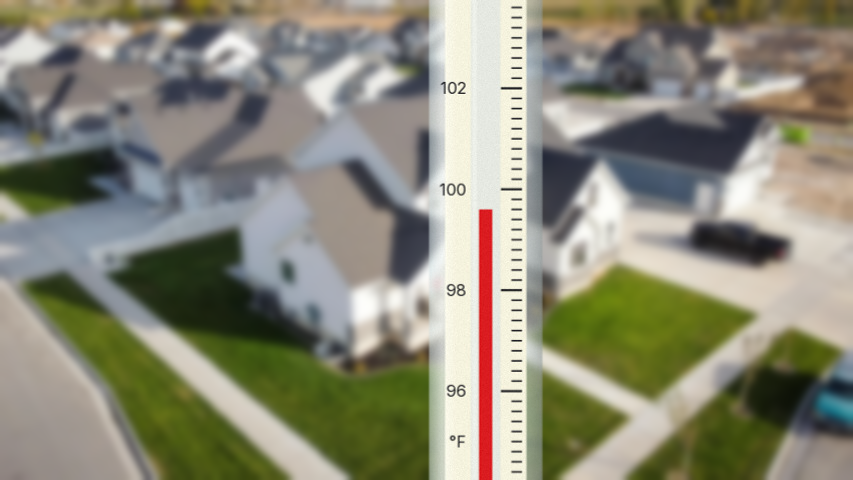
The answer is **99.6** °F
